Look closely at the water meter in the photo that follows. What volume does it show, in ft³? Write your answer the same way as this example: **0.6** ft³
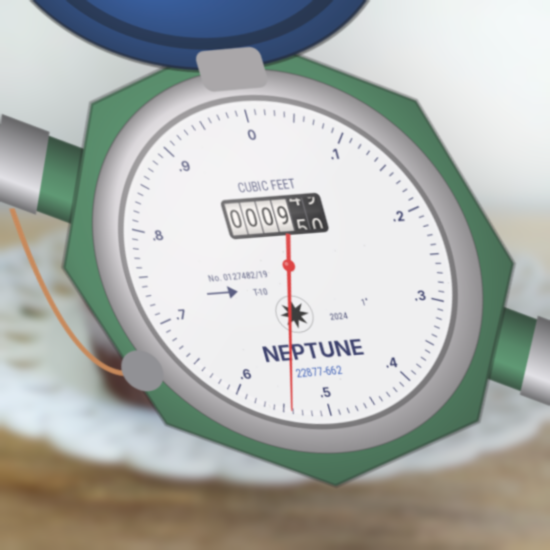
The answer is **949.54** ft³
